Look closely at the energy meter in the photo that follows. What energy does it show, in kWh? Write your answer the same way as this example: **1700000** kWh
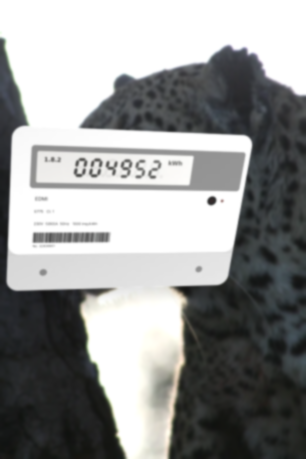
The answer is **4952** kWh
